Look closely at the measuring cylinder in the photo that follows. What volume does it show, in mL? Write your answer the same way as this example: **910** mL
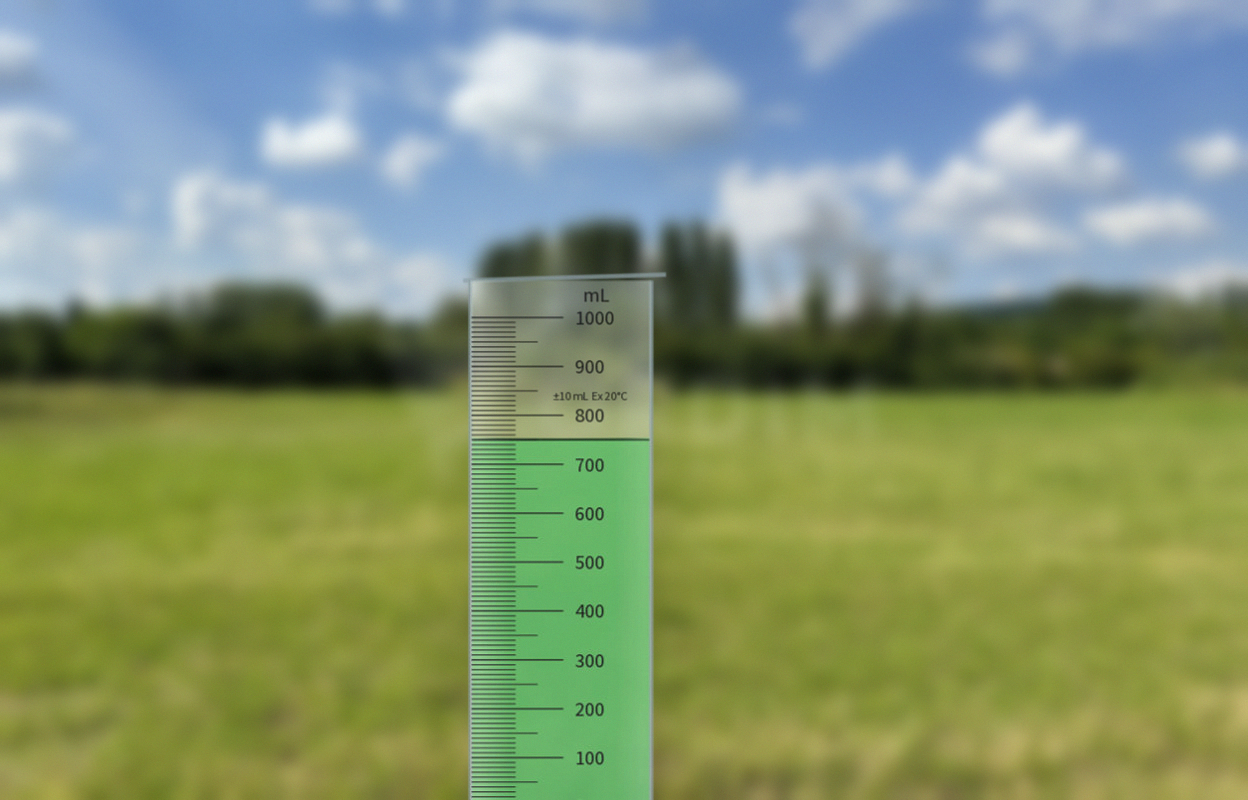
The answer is **750** mL
